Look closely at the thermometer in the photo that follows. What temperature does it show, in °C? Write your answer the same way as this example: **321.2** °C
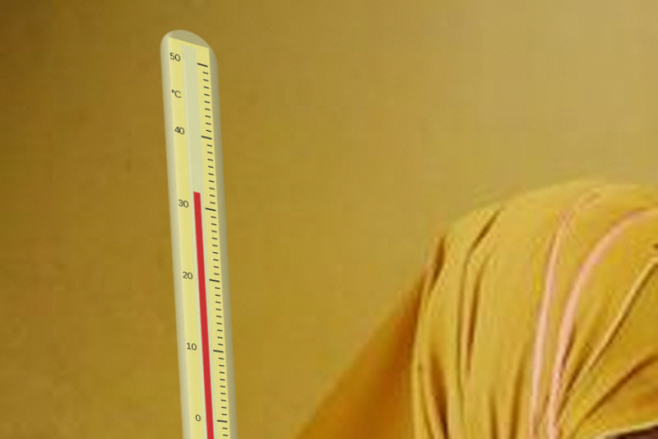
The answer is **32** °C
